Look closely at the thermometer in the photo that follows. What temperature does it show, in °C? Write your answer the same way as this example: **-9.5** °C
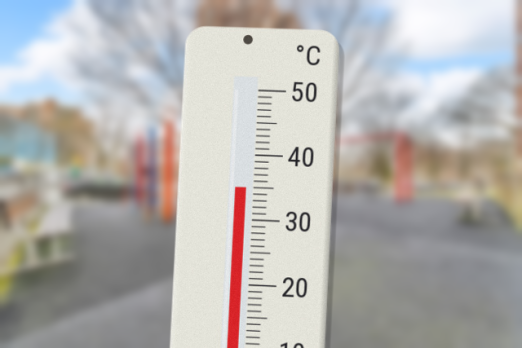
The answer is **35** °C
